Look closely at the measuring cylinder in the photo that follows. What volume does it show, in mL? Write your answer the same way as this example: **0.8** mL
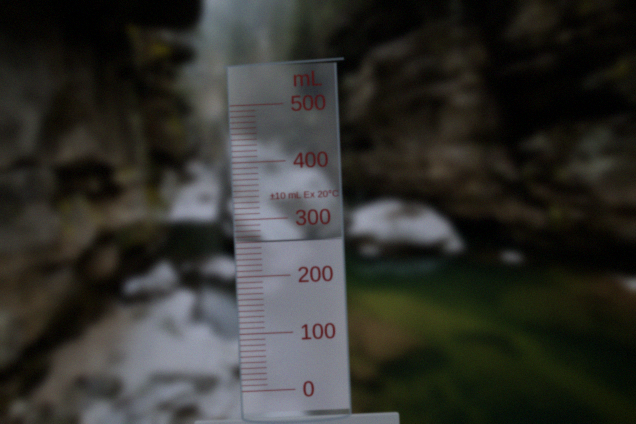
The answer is **260** mL
